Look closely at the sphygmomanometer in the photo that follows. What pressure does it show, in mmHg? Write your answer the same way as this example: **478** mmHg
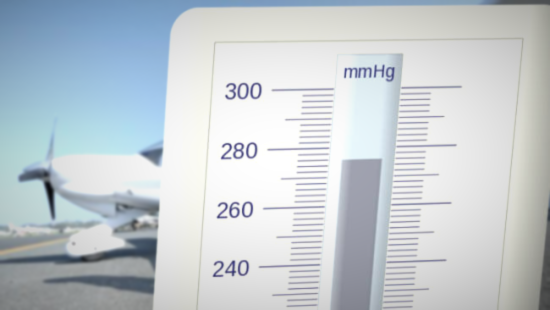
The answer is **276** mmHg
